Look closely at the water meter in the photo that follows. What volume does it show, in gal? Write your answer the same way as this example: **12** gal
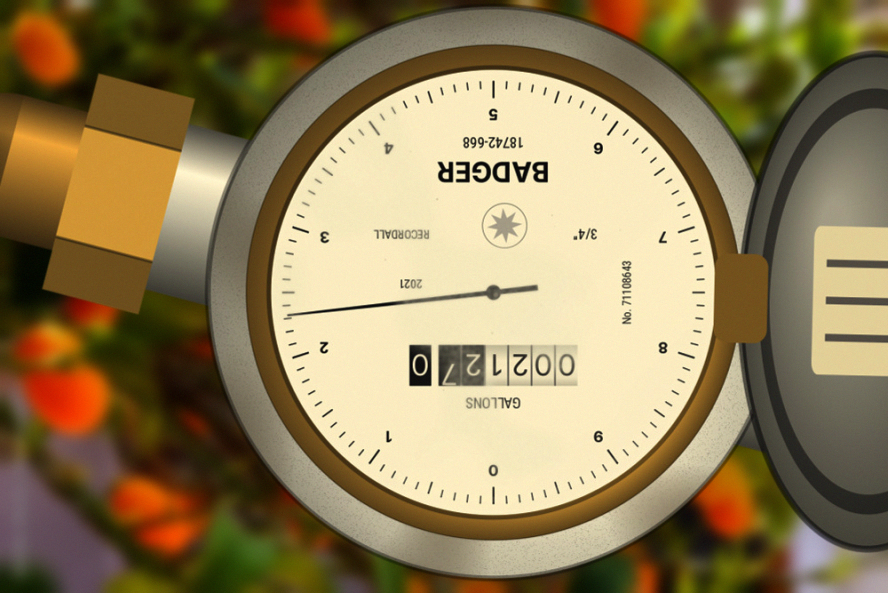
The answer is **21272.3** gal
